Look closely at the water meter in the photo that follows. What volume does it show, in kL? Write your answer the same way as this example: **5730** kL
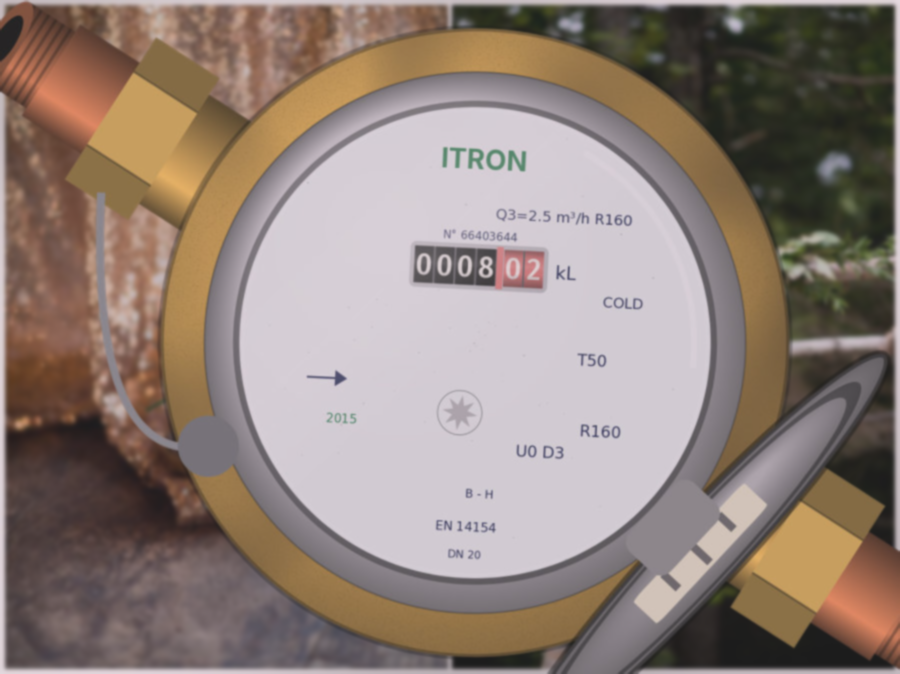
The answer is **8.02** kL
